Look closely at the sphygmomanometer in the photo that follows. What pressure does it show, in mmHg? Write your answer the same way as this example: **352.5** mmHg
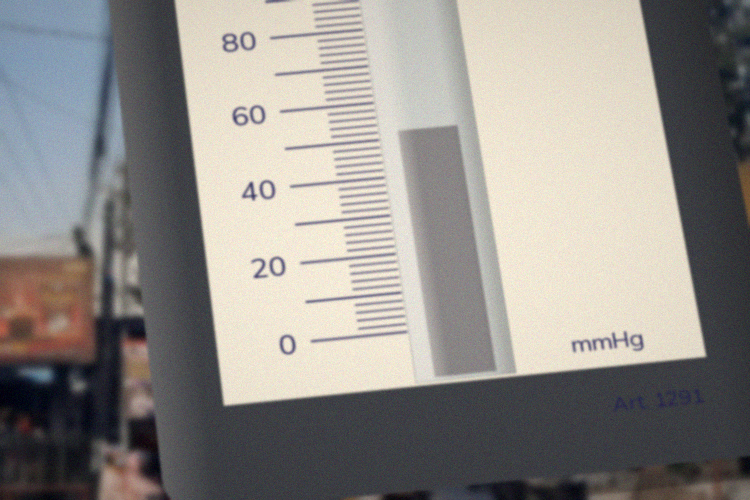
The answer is **52** mmHg
